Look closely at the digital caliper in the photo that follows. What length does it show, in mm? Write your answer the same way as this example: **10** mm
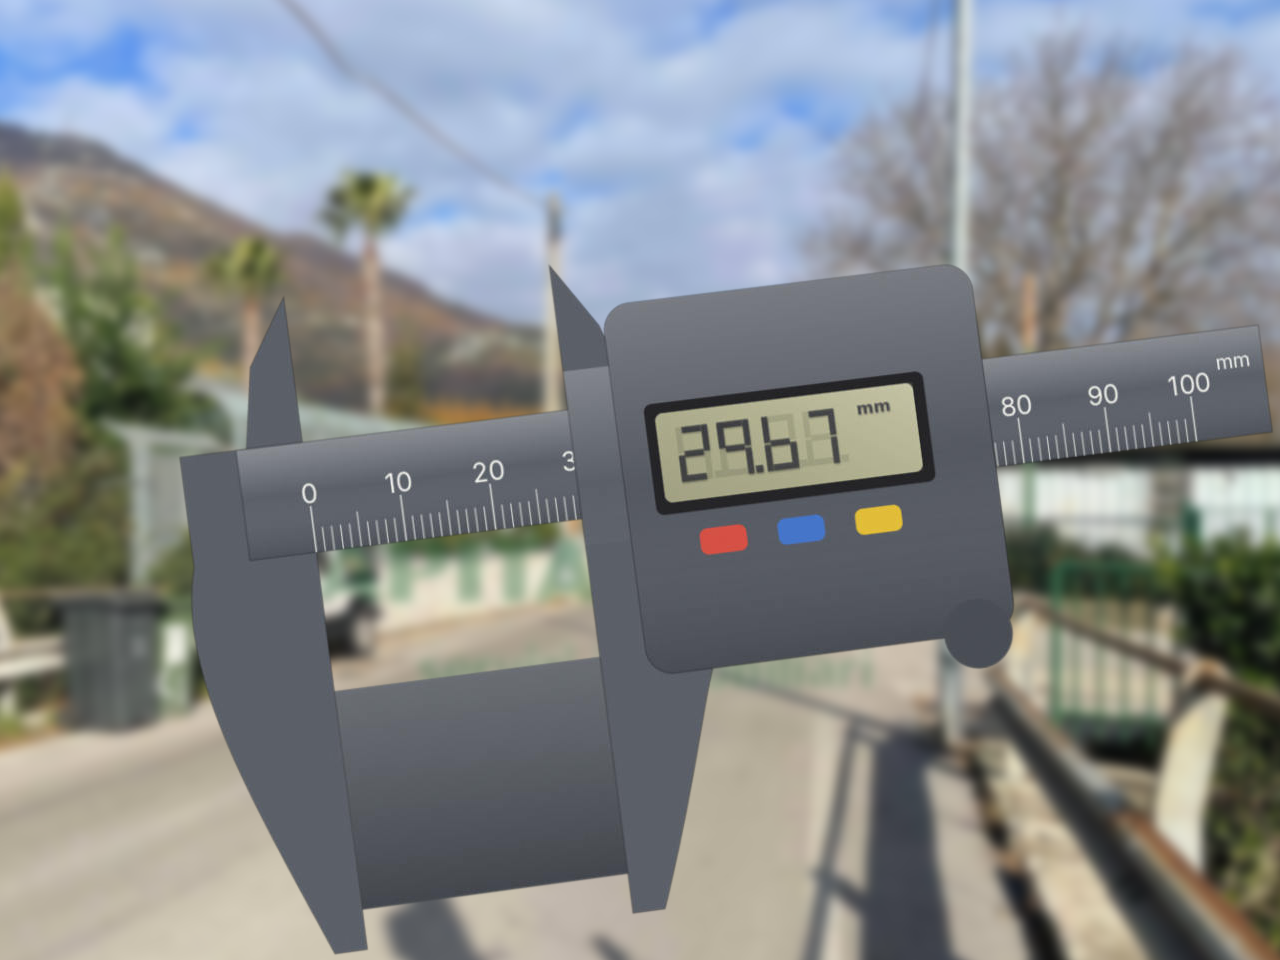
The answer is **29.67** mm
